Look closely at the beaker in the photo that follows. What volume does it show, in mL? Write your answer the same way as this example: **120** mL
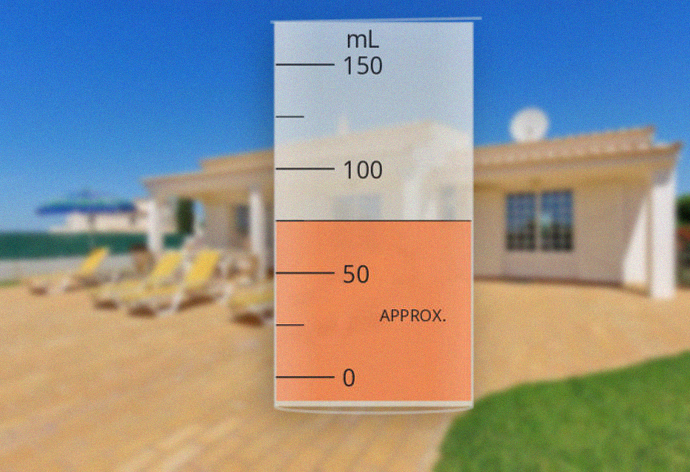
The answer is **75** mL
